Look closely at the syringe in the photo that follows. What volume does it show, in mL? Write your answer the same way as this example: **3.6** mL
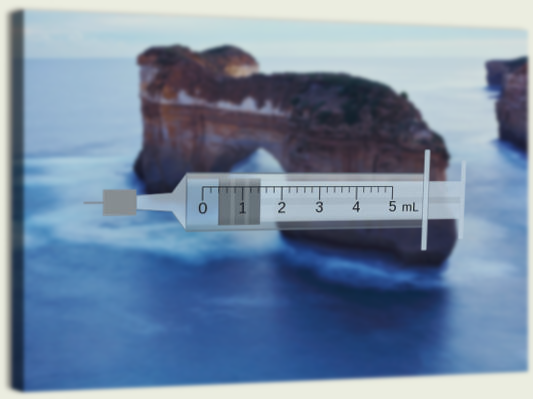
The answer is **0.4** mL
